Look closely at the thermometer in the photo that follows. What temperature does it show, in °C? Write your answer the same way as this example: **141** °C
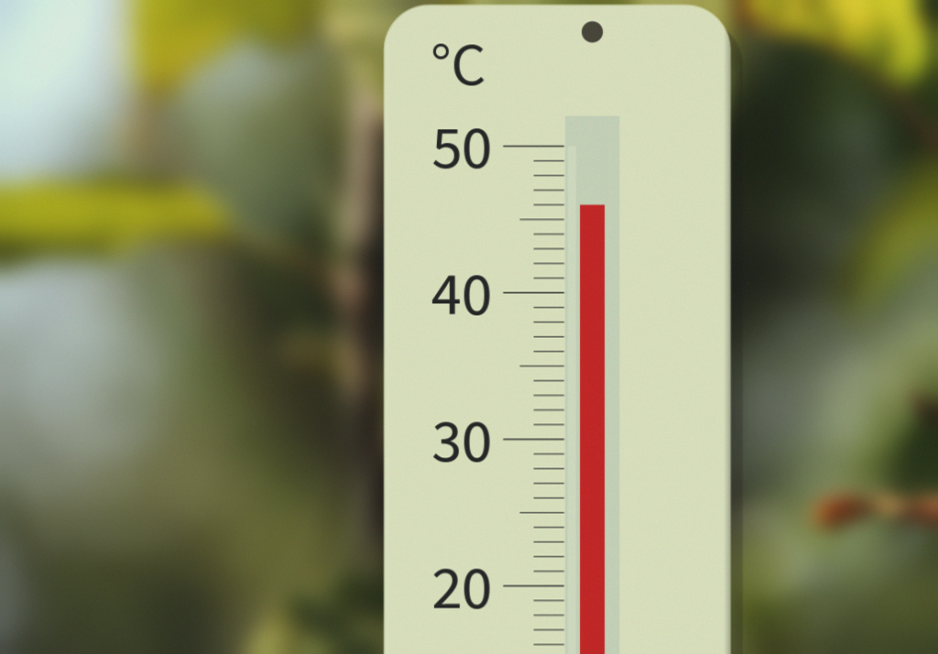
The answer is **46** °C
